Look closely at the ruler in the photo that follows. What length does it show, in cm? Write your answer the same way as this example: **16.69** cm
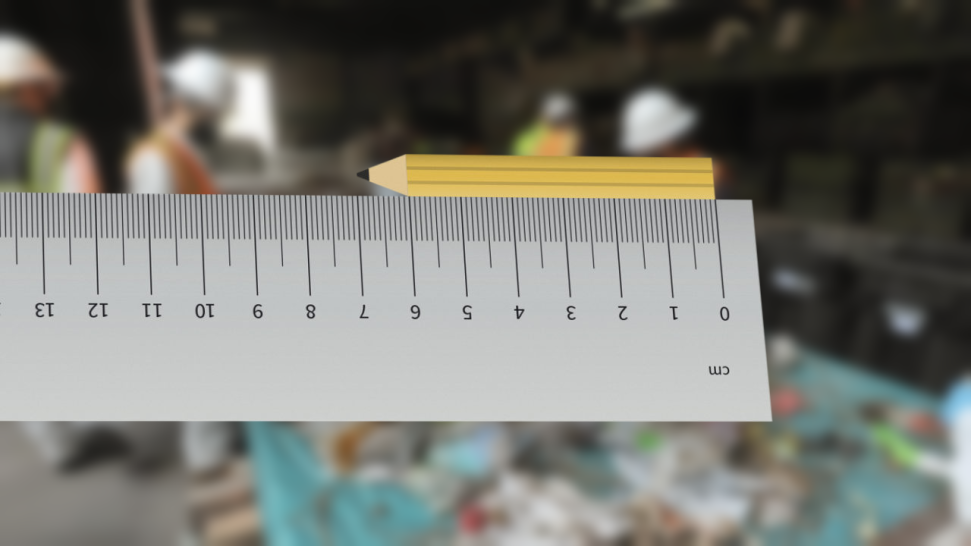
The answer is **7** cm
